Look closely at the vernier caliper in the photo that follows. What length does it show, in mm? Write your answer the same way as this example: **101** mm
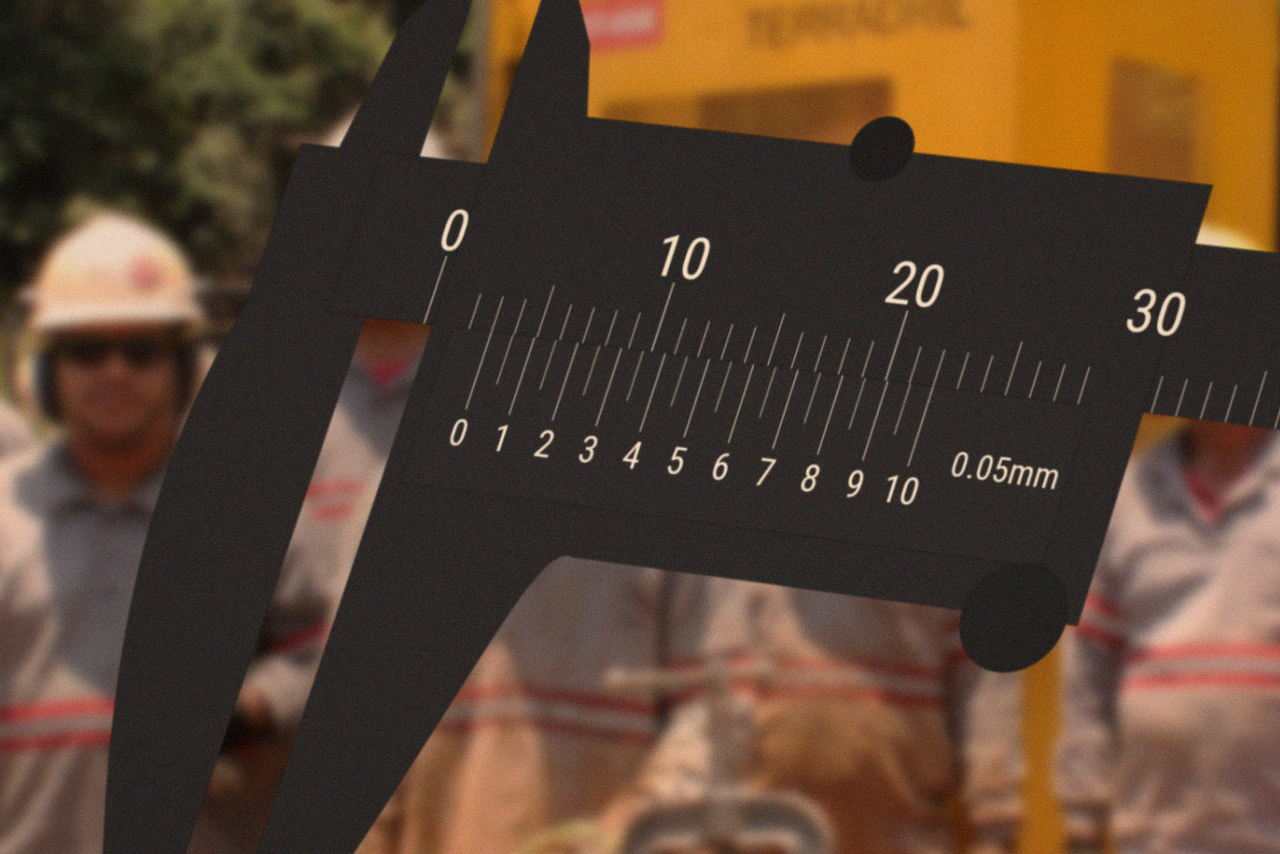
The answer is **3.0** mm
